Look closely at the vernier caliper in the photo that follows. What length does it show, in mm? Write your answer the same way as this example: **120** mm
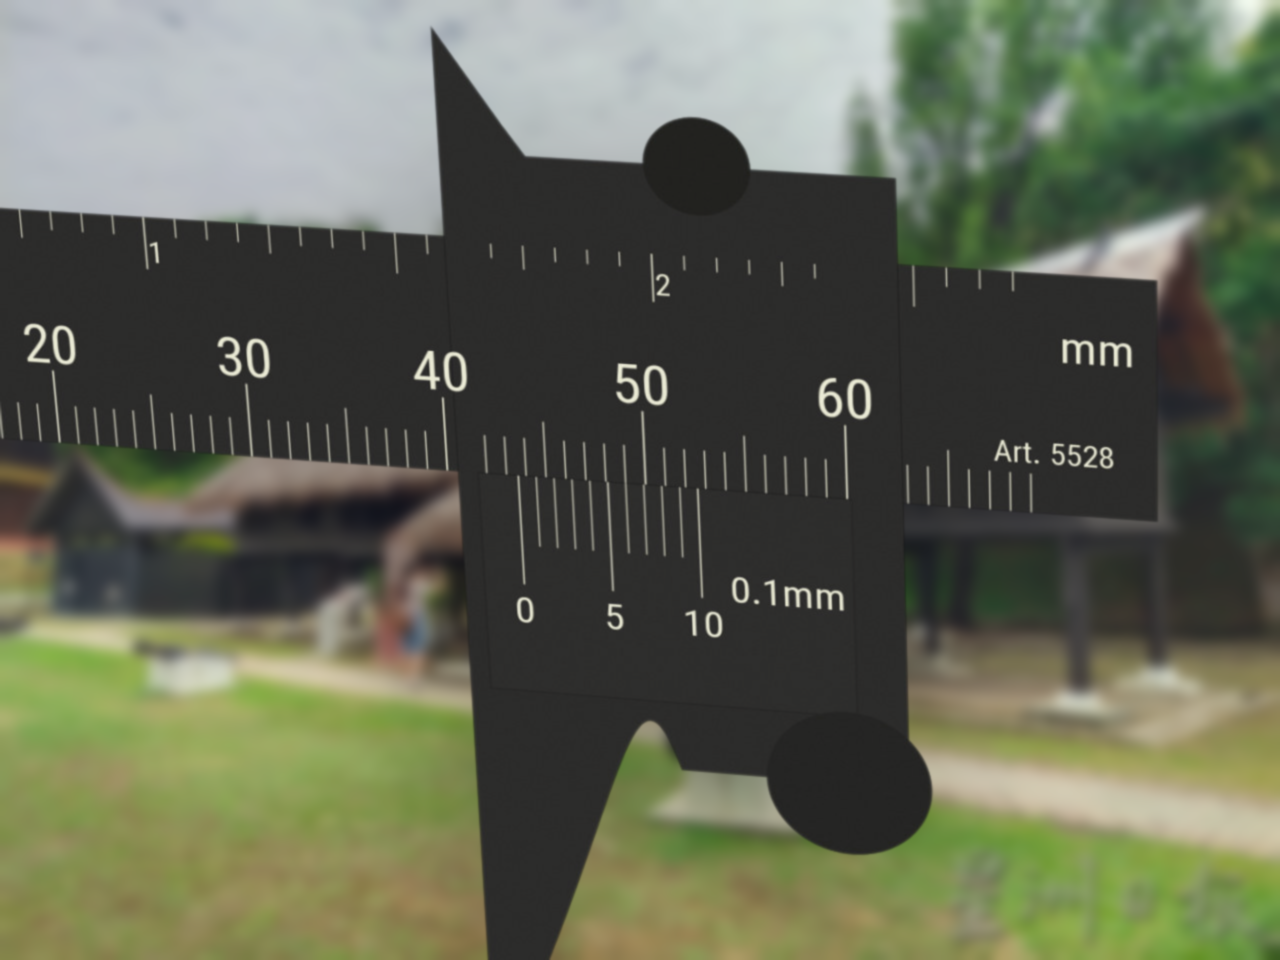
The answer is **43.6** mm
